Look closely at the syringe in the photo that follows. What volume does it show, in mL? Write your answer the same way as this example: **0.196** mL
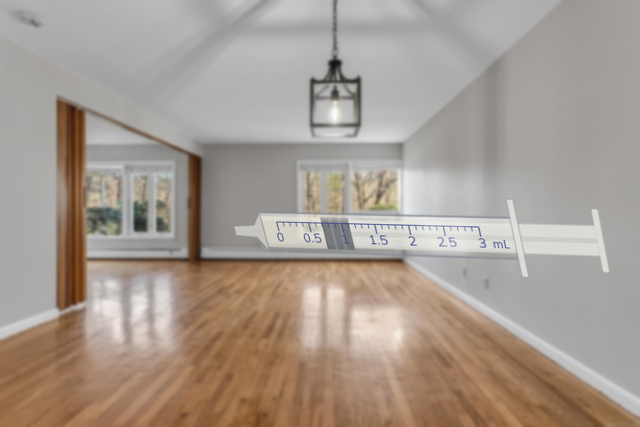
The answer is **0.7** mL
